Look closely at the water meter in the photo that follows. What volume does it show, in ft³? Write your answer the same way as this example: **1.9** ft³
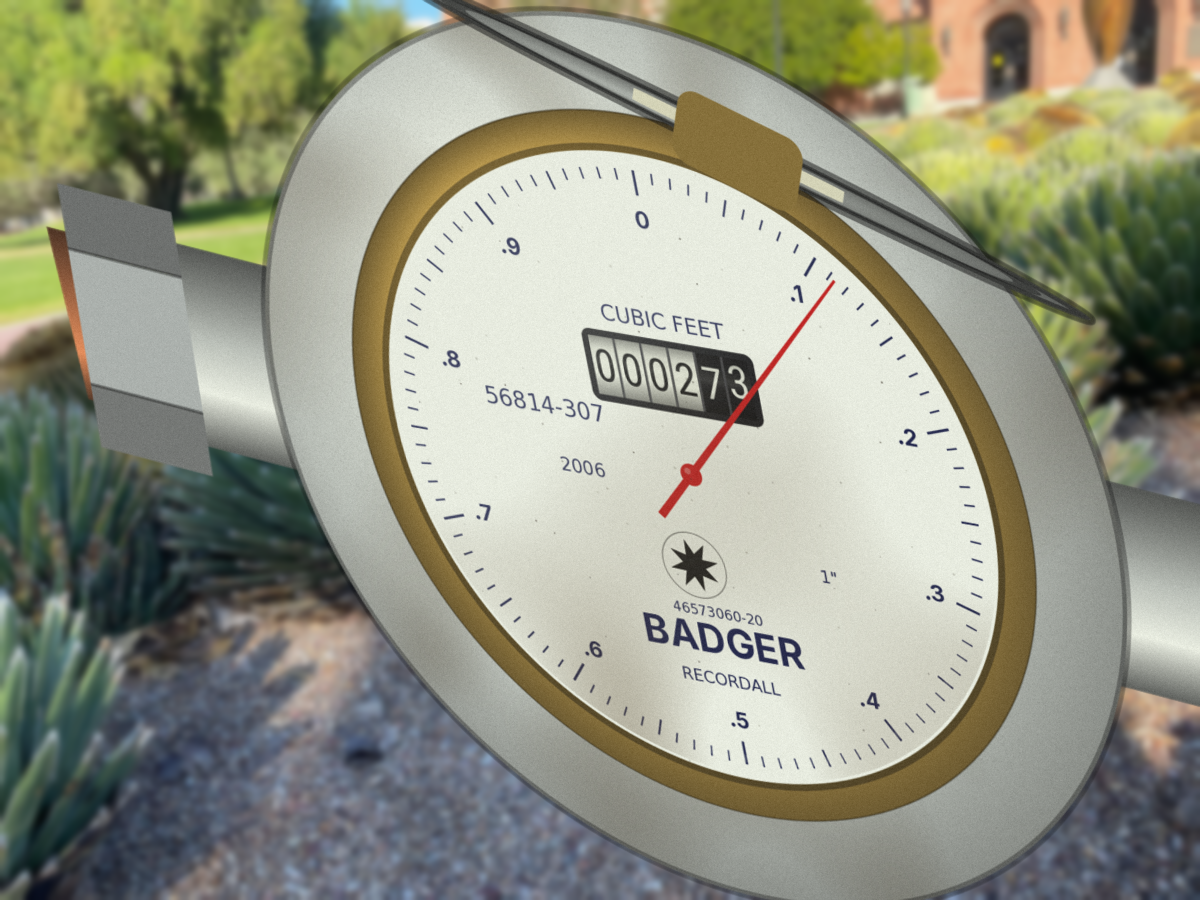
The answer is **273.11** ft³
